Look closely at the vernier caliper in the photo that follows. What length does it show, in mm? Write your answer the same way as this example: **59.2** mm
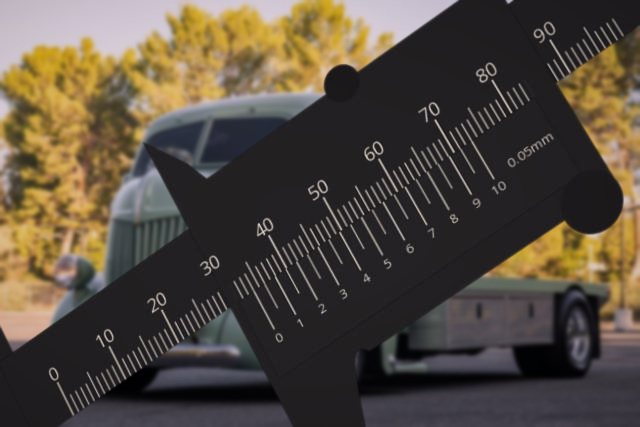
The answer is **34.0** mm
